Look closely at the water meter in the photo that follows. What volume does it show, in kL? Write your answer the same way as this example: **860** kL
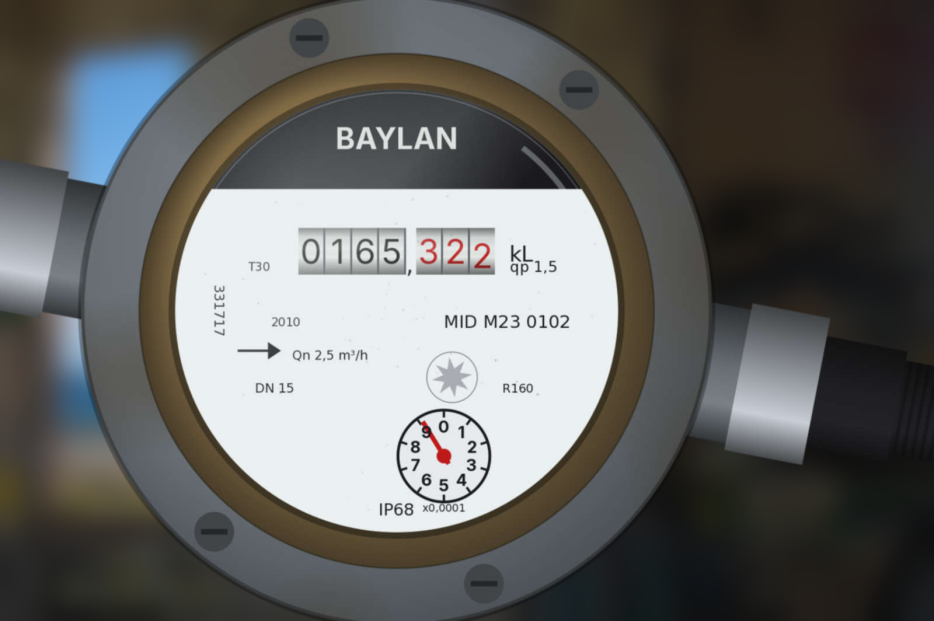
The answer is **165.3219** kL
